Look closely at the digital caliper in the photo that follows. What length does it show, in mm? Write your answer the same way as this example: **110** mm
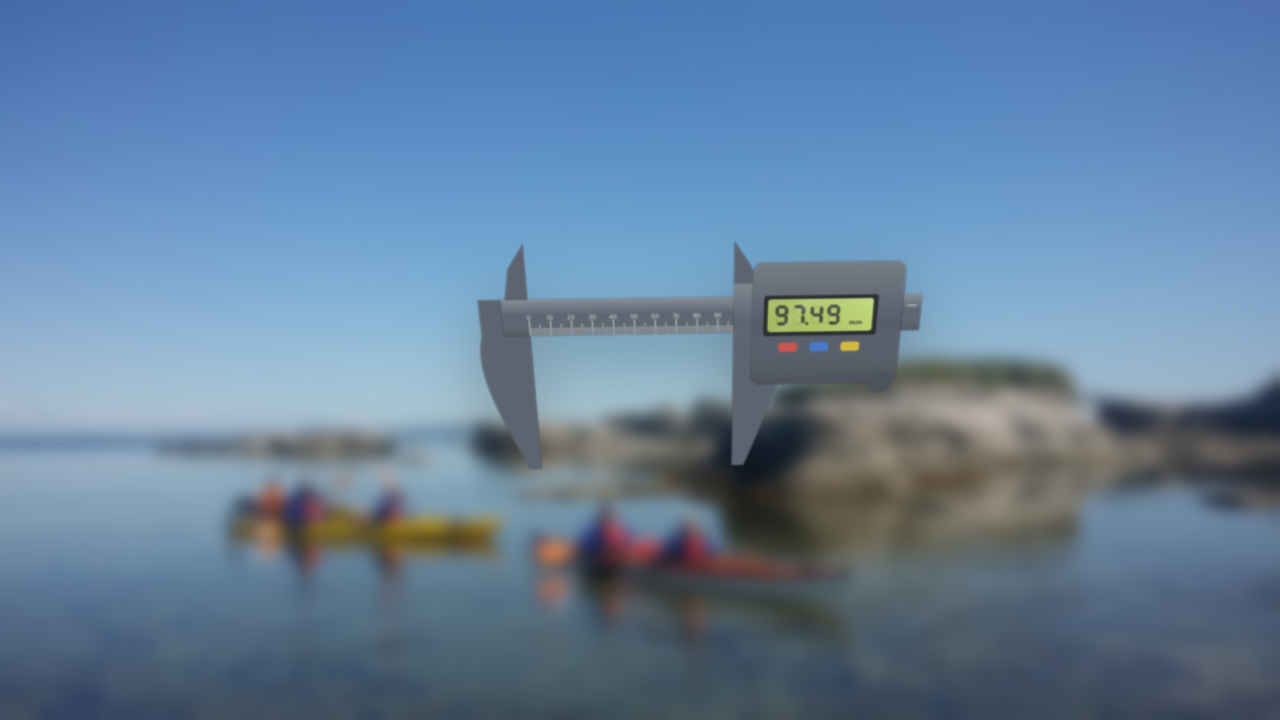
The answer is **97.49** mm
